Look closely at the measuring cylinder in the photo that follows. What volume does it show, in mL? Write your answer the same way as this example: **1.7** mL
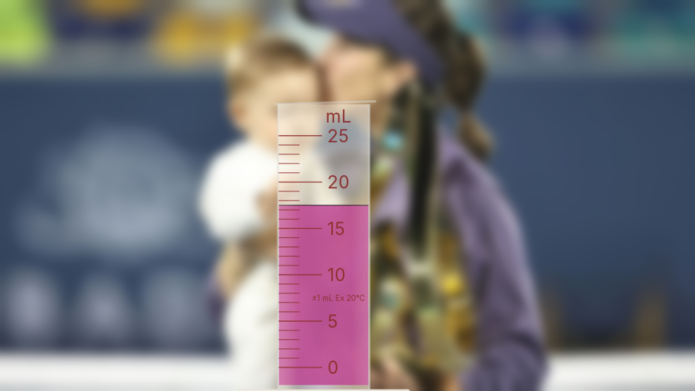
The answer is **17.5** mL
